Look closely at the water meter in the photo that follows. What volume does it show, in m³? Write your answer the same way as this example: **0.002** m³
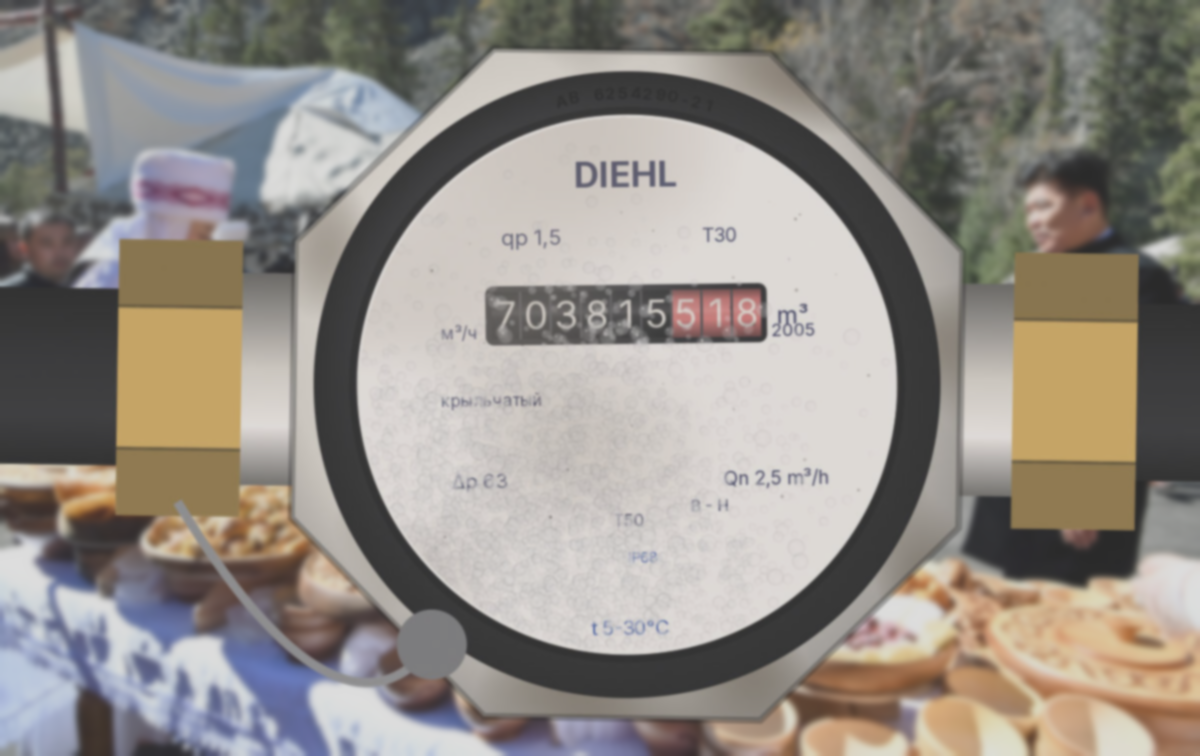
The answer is **703815.518** m³
